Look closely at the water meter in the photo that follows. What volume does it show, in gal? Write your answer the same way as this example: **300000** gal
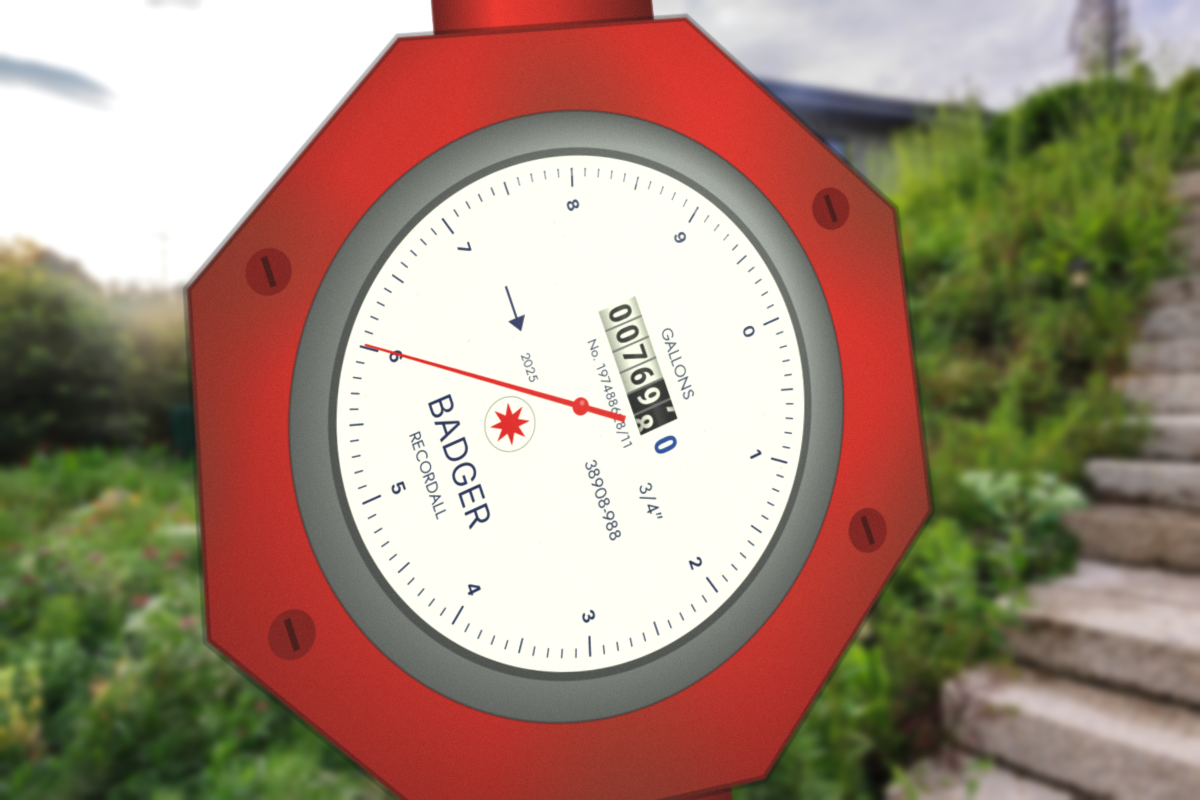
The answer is **76976.0** gal
